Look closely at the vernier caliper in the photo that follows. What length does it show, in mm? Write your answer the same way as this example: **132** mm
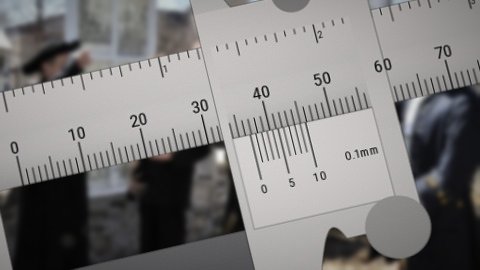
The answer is **36.8** mm
